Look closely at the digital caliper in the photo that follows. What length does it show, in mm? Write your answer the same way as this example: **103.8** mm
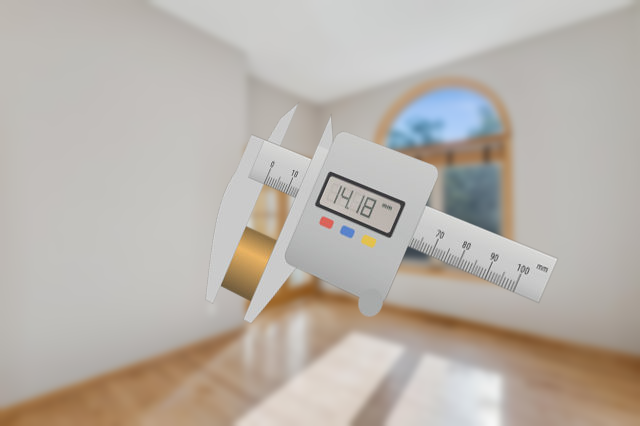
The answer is **14.18** mm
